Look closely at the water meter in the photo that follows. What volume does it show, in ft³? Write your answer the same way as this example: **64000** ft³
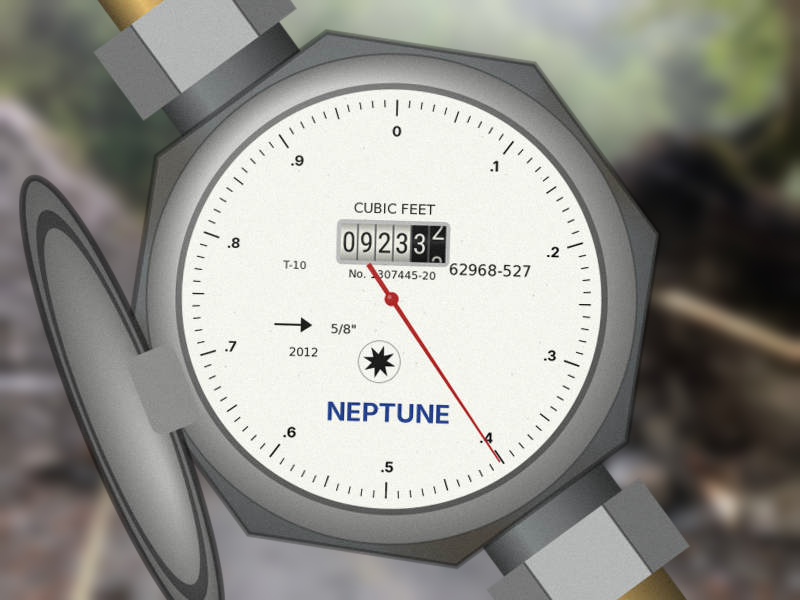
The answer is **92332.40** ft³
